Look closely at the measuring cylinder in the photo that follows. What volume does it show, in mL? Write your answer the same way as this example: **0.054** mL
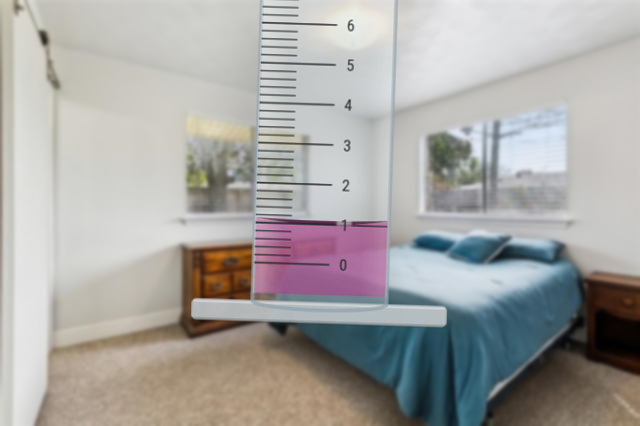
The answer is **1** mL
